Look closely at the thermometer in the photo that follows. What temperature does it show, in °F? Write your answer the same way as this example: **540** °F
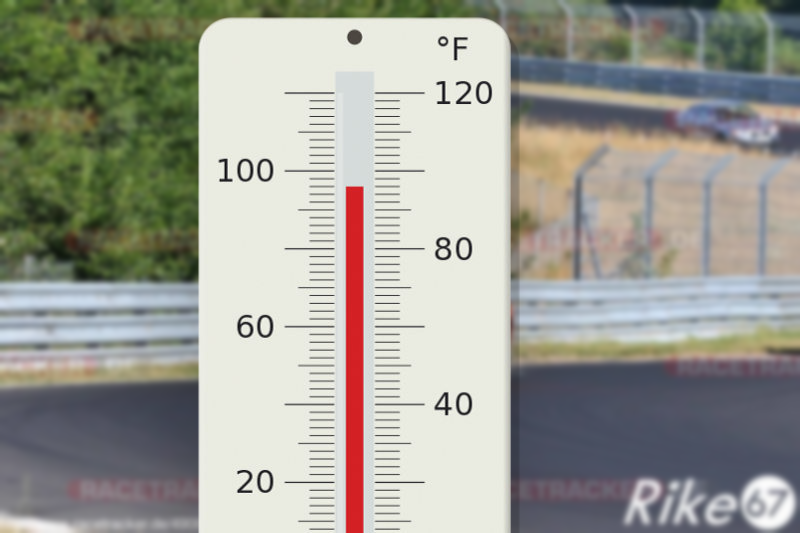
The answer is **96** °F
